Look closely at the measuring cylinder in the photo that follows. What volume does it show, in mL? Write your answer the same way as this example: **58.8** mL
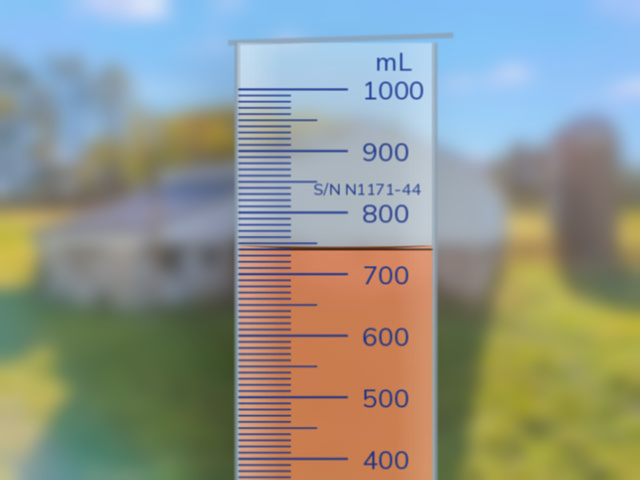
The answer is **740** mL
